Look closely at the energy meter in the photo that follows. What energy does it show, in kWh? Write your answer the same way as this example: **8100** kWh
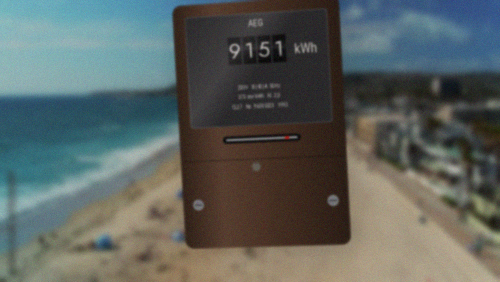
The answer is **9151** kWh
